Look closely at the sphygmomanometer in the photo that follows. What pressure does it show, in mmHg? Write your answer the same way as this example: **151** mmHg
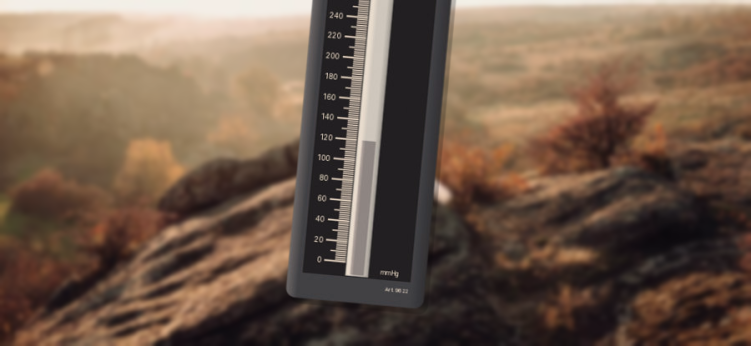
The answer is **120** mmHg
